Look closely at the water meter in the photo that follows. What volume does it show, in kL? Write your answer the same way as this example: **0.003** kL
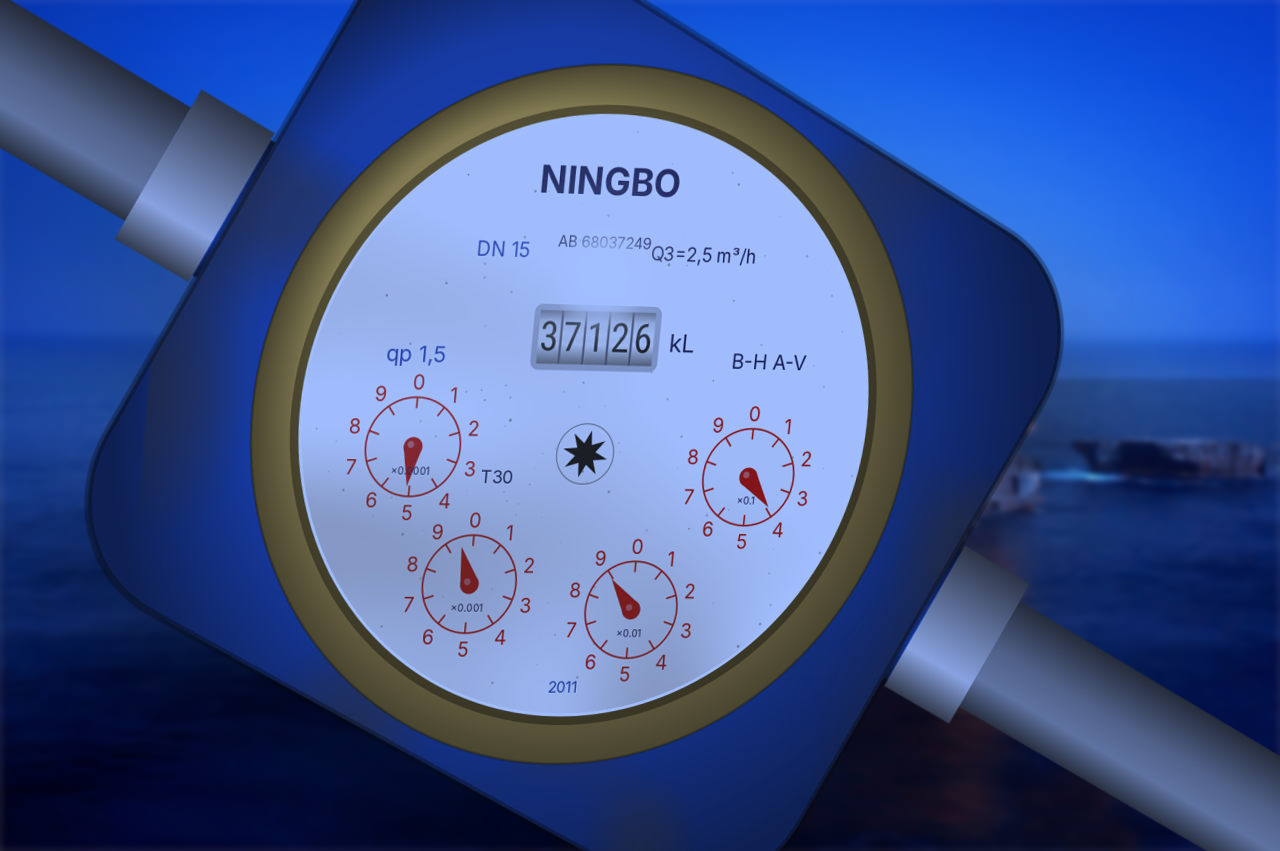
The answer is **37126.3895** kL
